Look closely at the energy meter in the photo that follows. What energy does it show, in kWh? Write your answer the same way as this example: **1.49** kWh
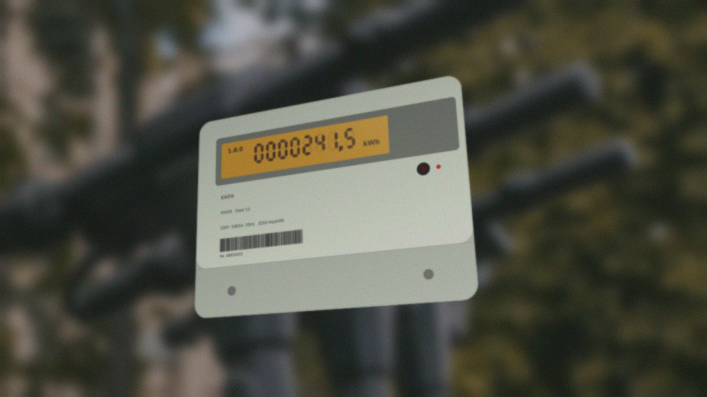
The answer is **241.5** kWh
